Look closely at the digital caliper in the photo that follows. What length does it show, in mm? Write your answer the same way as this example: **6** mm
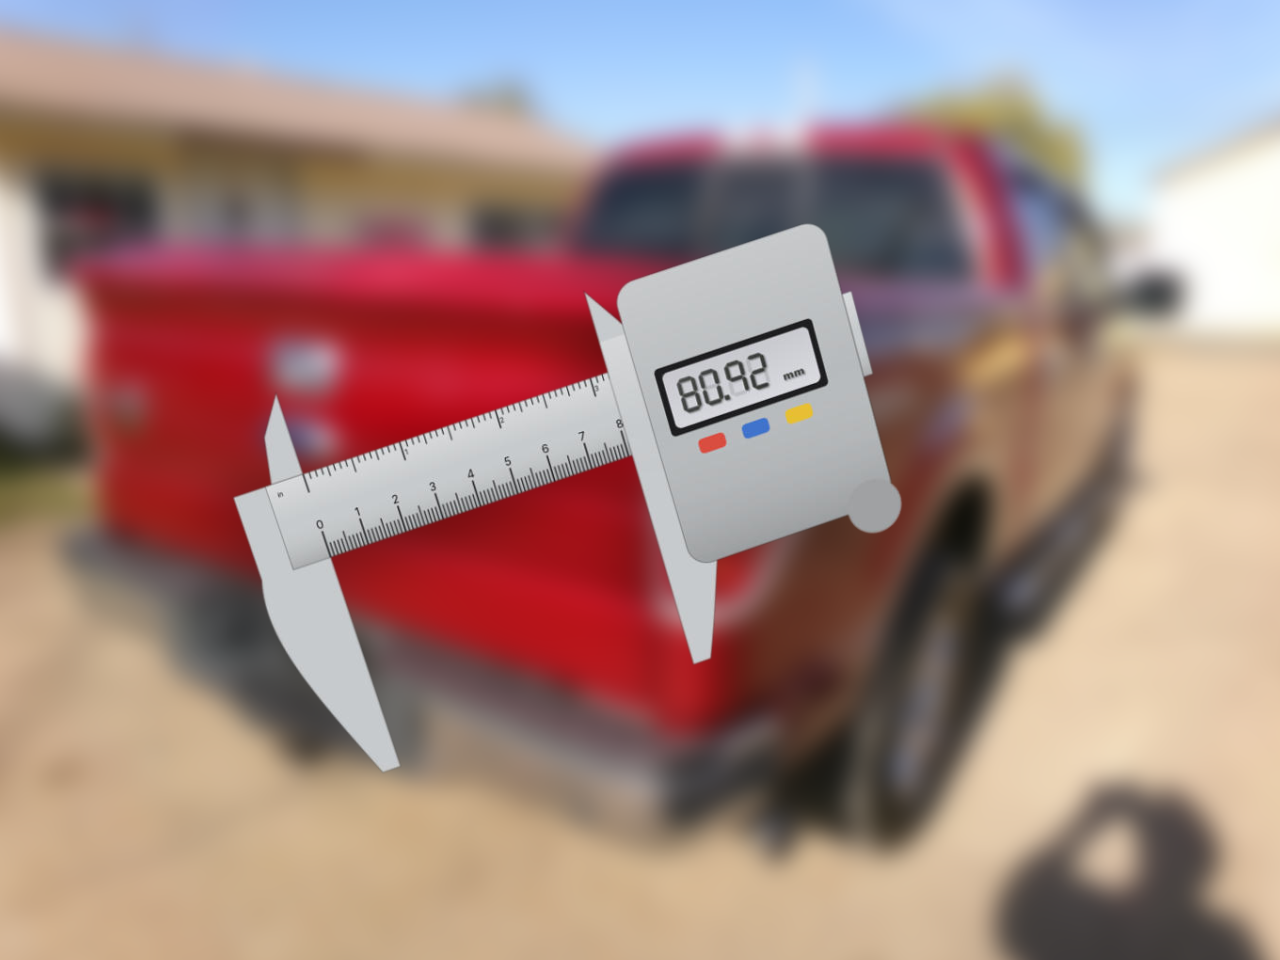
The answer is **80.92** mm
